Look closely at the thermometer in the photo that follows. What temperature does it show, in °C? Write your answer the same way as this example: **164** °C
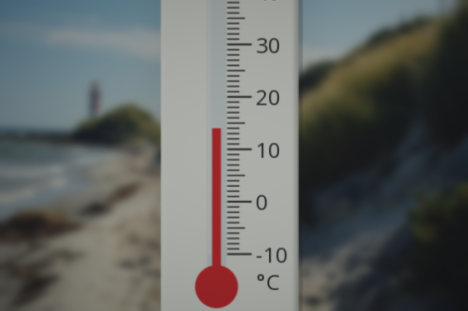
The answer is **14** °C
